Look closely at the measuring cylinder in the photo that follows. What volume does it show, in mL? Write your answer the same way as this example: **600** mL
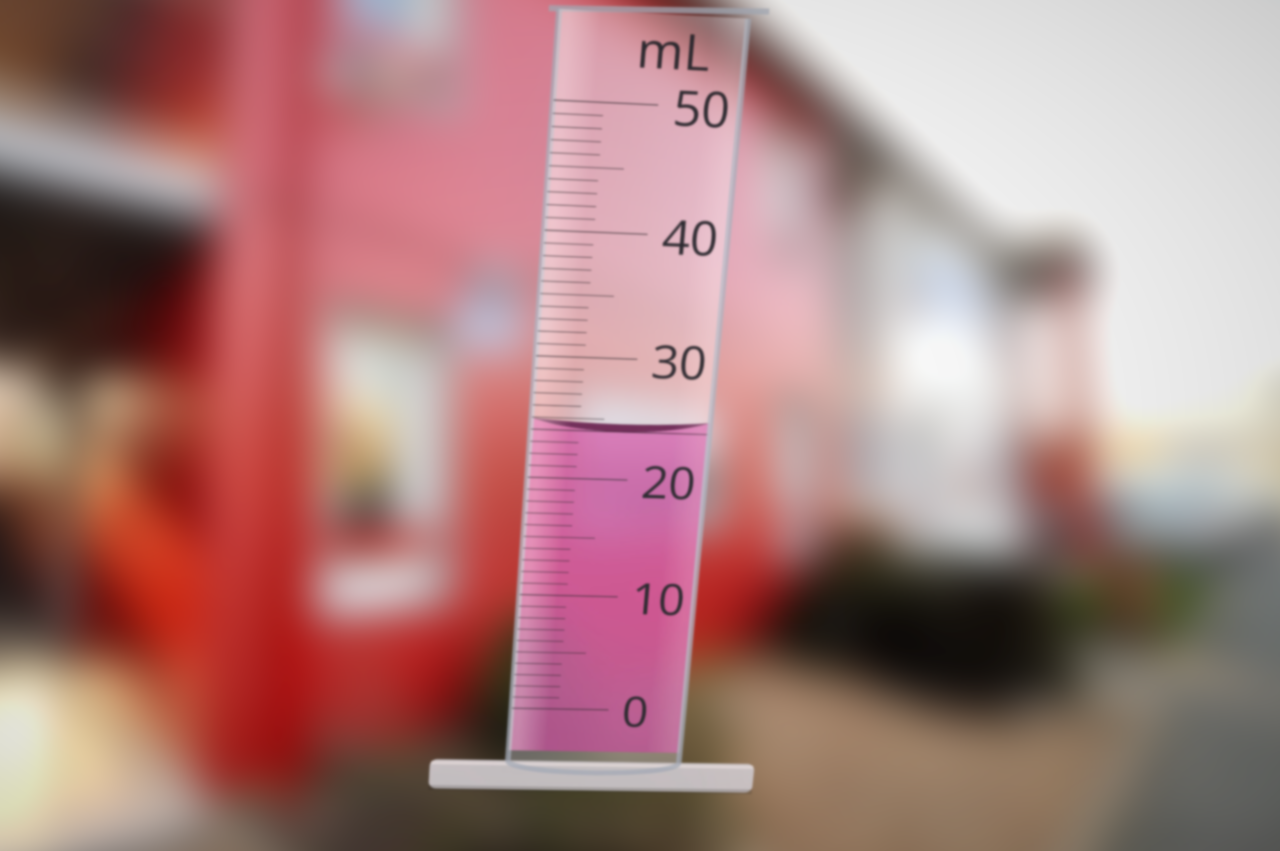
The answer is **24** mL
